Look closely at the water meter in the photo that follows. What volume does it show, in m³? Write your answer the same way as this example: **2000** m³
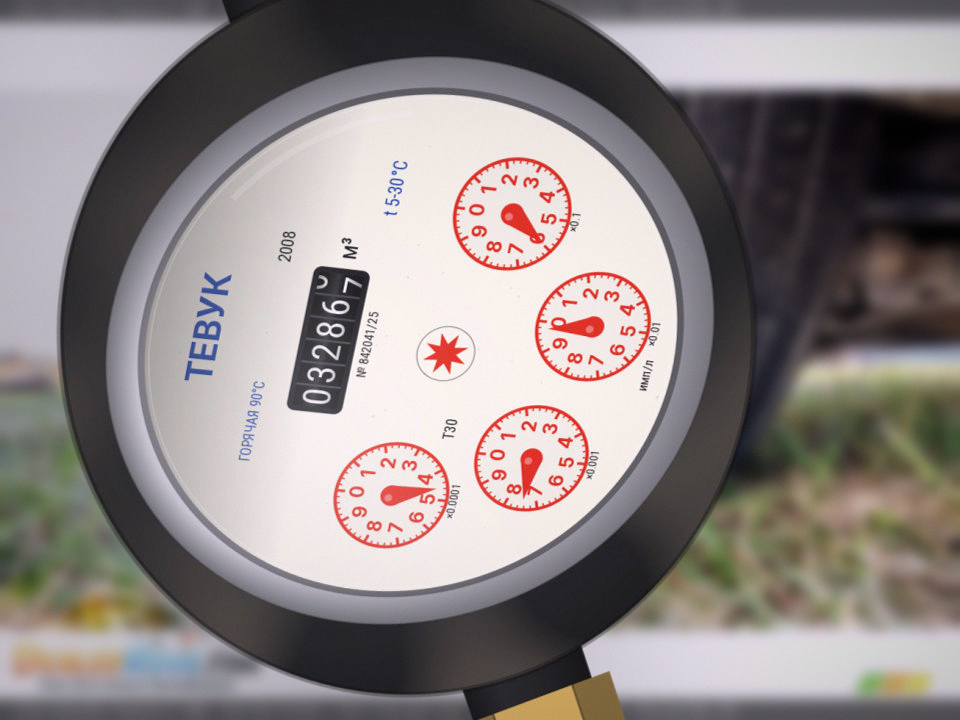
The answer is **32866.5974** m³
